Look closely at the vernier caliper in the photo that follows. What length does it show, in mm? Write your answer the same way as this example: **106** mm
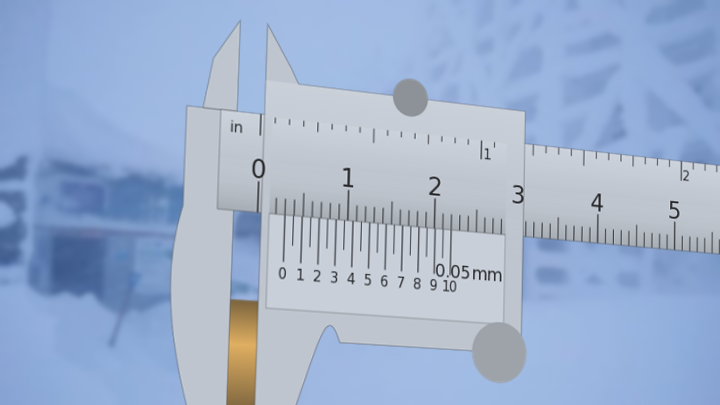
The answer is **3.0** mm
